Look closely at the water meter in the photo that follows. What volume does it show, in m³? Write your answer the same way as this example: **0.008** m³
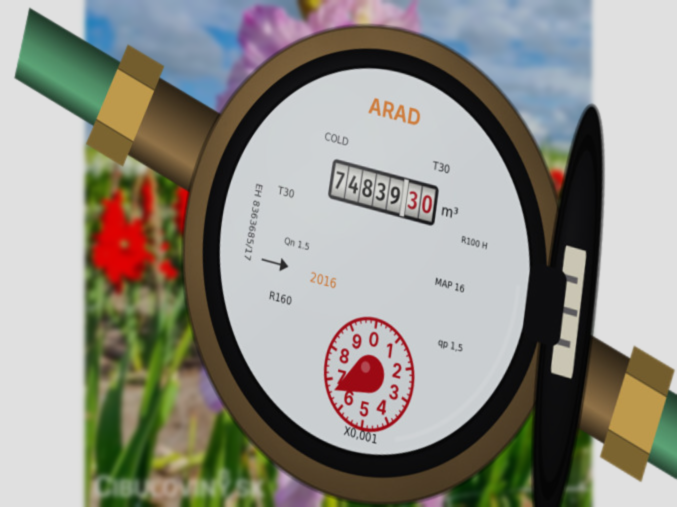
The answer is **74839.306** m³
